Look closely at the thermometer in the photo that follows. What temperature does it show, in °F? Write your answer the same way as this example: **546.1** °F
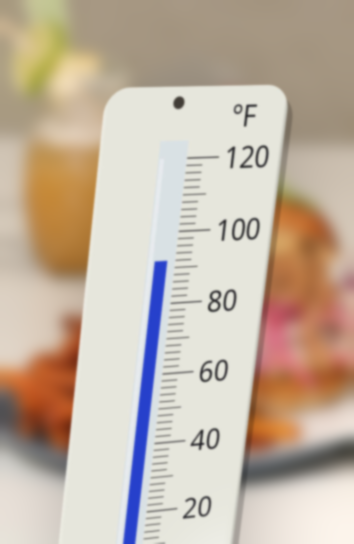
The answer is **92** °F
